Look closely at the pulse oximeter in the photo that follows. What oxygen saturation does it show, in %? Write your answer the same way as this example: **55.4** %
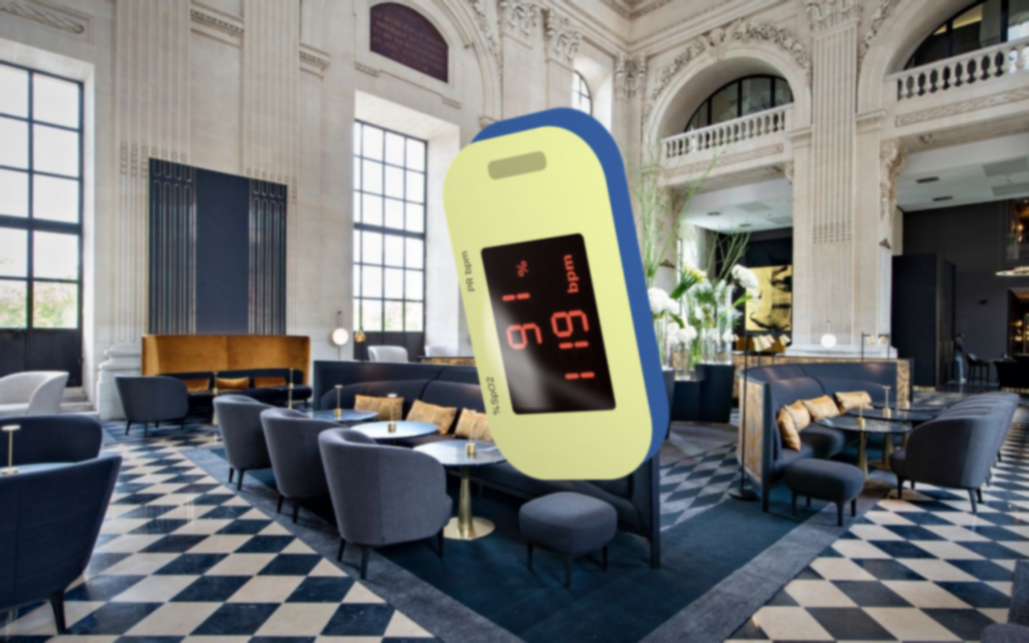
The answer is **91** %
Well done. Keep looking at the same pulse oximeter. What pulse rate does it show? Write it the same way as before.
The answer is **119** bpm
